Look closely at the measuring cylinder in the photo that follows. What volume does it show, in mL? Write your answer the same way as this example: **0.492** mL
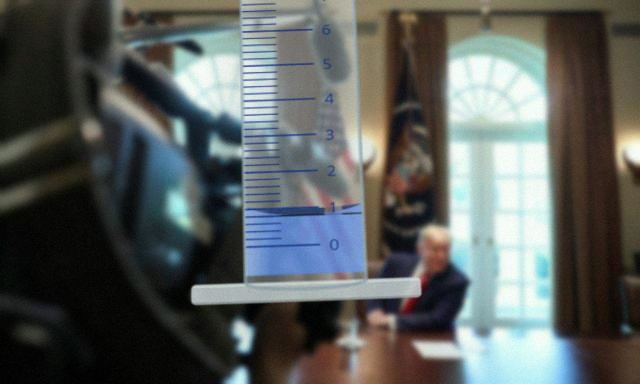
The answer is **0.8** mL
